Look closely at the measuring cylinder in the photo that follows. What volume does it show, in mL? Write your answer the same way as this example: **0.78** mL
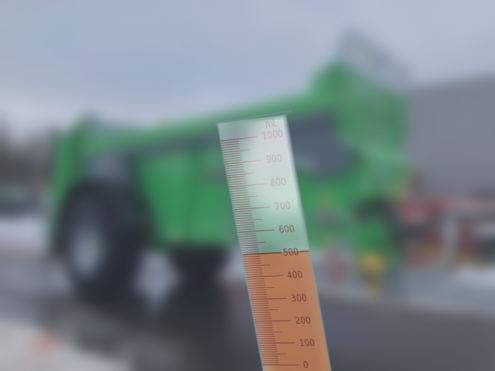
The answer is **500** mL
